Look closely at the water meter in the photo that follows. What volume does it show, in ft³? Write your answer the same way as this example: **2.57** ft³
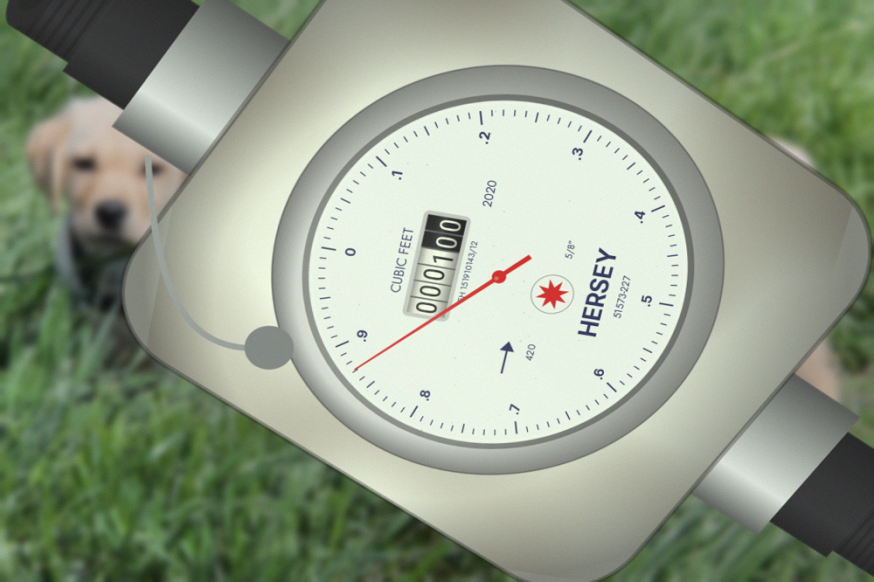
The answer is **99.87** ft³
